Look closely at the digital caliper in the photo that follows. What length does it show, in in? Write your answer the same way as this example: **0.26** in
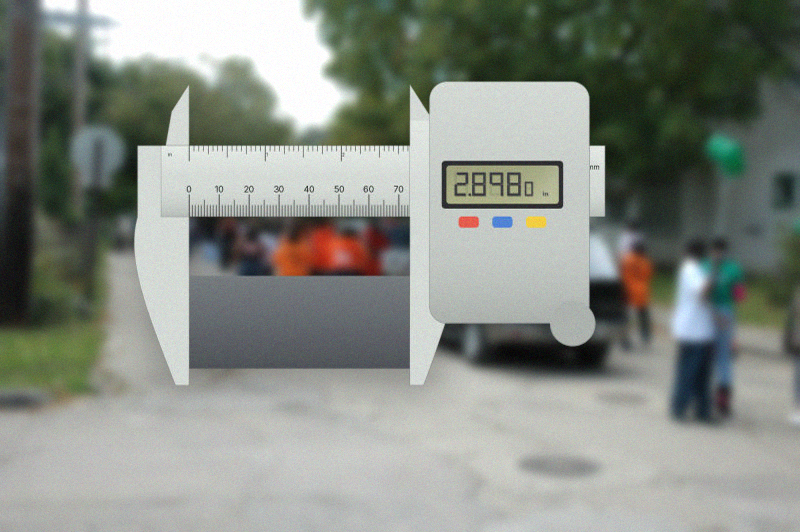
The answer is **2.8980** in
